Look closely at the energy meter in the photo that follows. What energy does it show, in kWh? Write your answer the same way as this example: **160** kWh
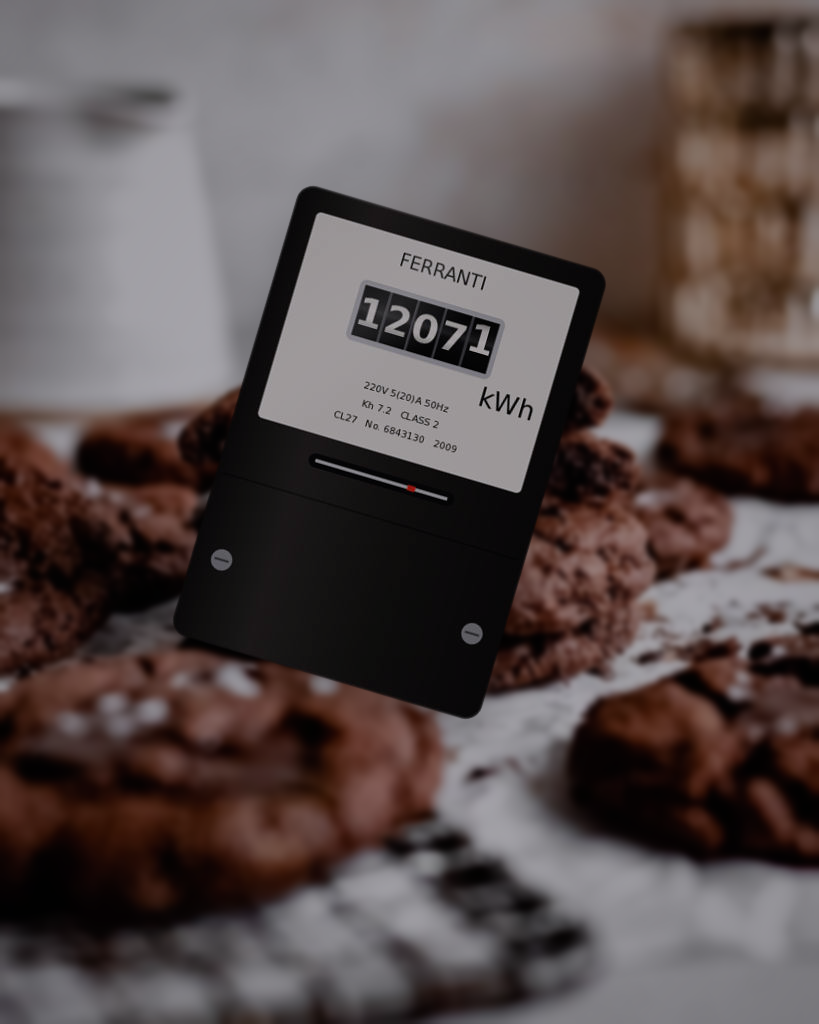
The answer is **12071** kWh
